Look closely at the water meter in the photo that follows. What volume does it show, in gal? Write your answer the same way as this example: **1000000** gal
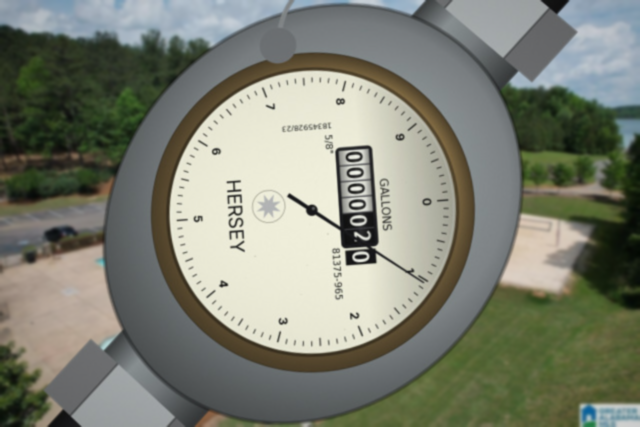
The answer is **21.0** gal
